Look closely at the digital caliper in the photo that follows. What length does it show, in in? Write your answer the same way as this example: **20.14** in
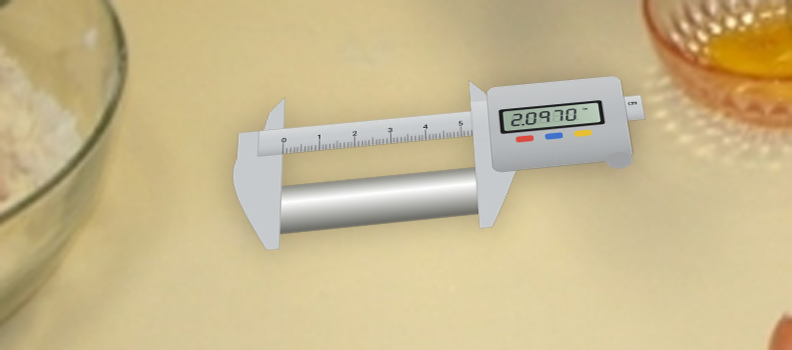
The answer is **2.0970** in
